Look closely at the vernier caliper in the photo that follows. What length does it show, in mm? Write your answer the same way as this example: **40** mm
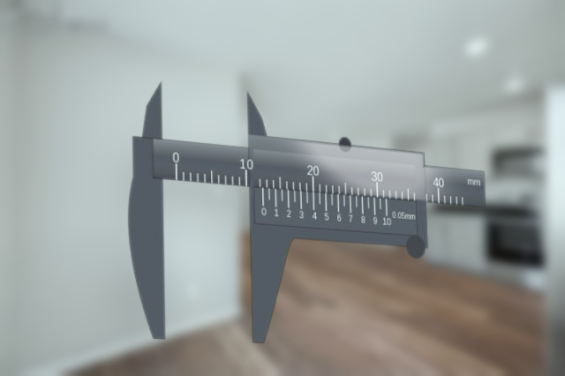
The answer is **12.4** mm
